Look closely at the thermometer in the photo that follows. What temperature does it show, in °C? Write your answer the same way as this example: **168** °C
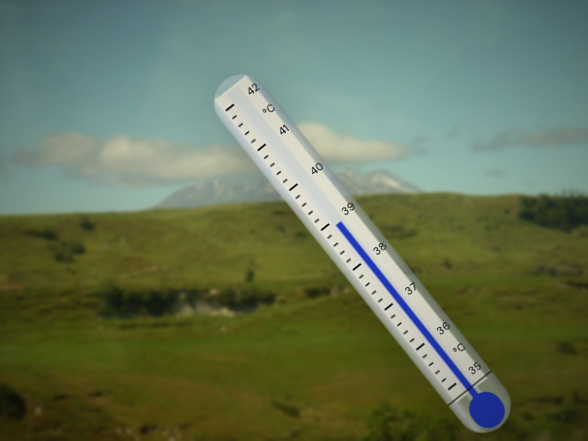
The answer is **38.9** °C
